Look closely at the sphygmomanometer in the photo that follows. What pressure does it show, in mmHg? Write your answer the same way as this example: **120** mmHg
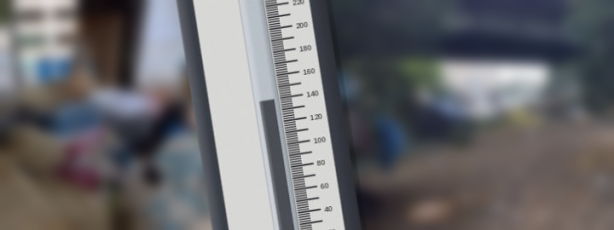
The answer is **140** mmHg
